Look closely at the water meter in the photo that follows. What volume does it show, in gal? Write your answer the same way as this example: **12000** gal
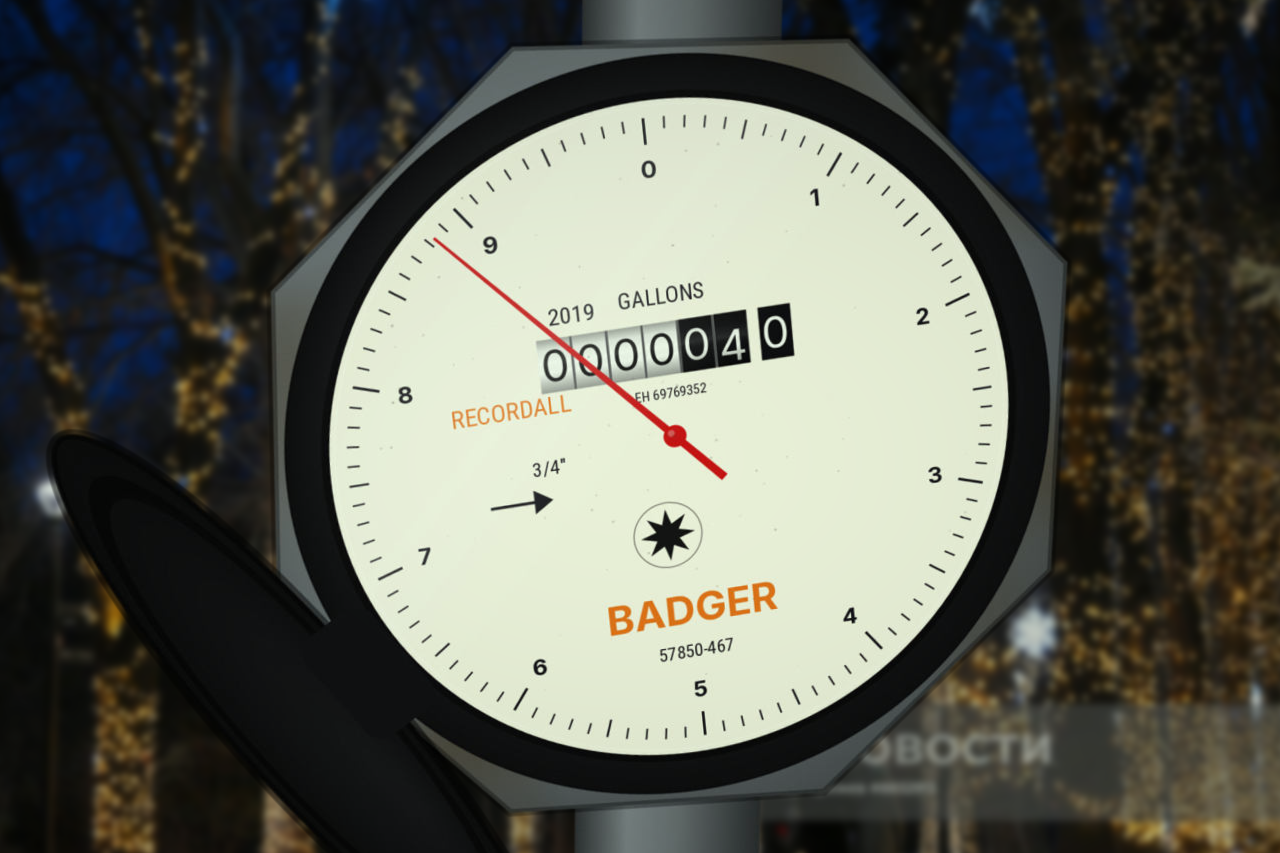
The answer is **38.8** gal
